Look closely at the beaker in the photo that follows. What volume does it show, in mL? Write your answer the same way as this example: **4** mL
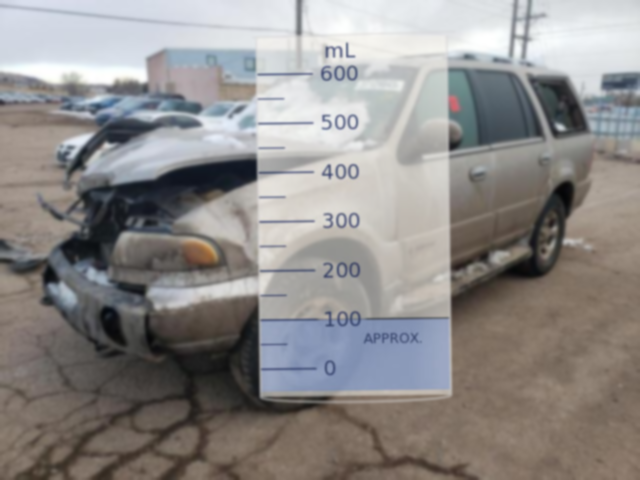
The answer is **100** mL
